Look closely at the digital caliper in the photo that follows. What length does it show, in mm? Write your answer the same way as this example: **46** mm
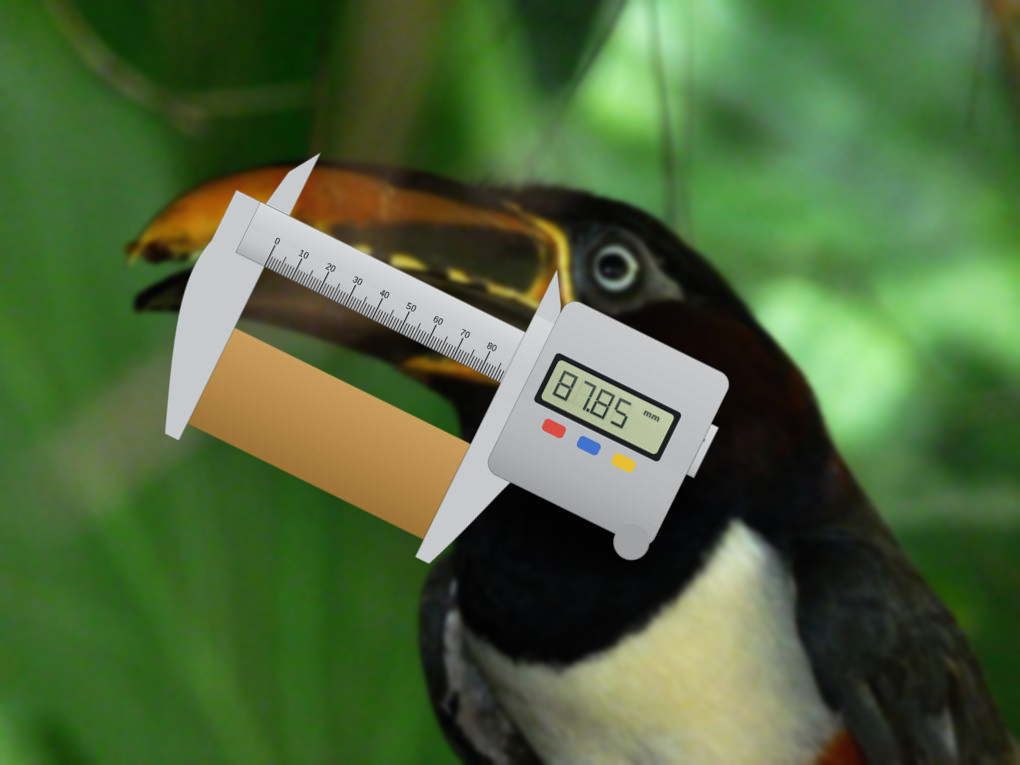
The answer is **87.85** mm
